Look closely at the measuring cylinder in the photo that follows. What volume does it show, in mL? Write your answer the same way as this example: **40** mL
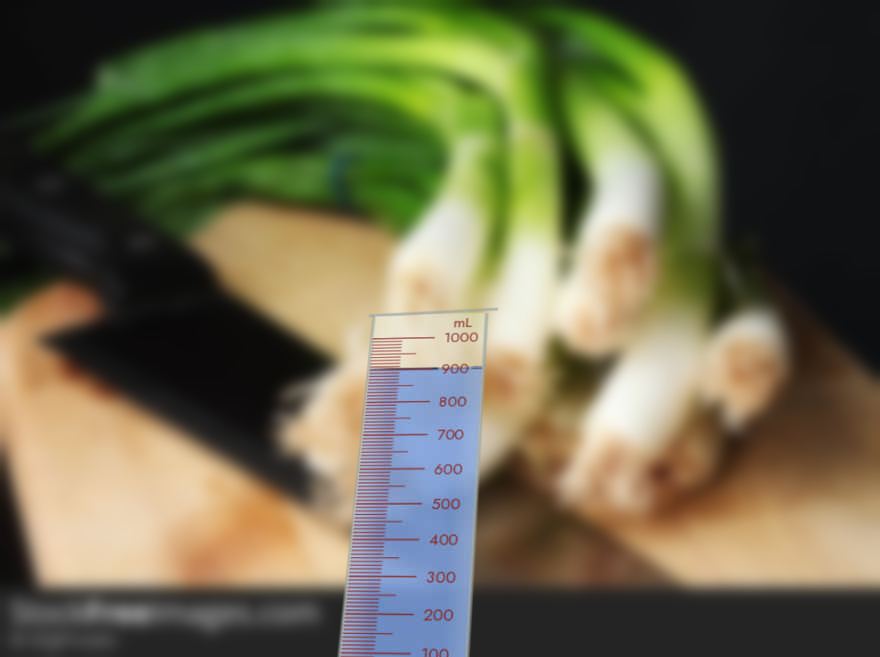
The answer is **900** mL
